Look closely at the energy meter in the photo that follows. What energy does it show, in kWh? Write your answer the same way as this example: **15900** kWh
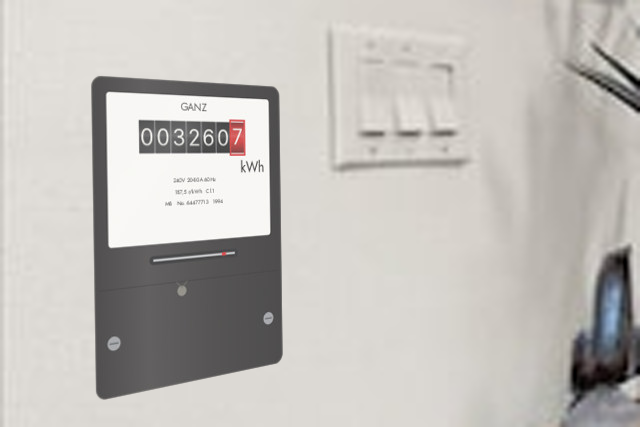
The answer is **3260.7** kWh
